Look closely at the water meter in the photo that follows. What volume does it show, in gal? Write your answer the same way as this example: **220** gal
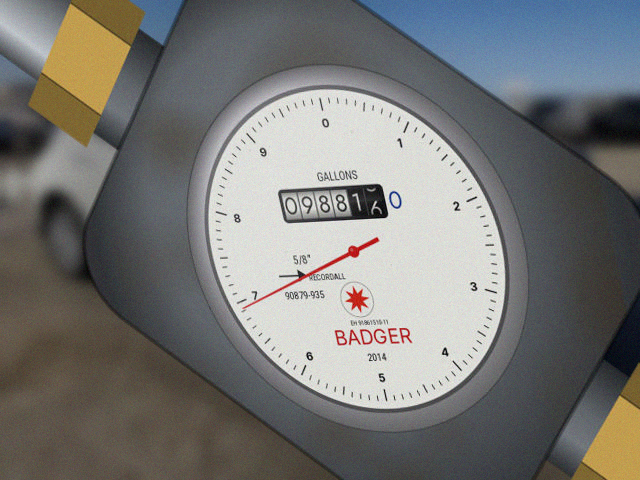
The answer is **988156.9** gal
